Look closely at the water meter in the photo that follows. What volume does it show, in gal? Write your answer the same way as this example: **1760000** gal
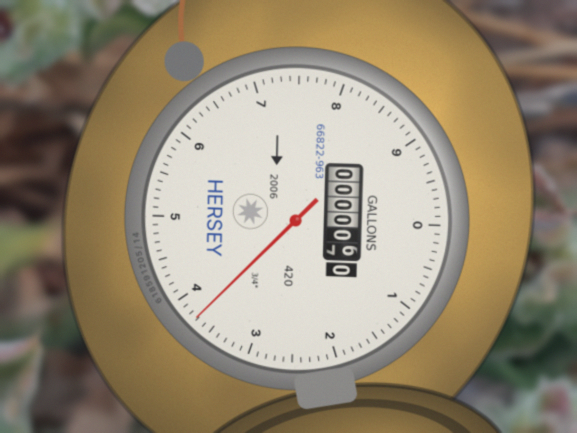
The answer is **63.7** gal
